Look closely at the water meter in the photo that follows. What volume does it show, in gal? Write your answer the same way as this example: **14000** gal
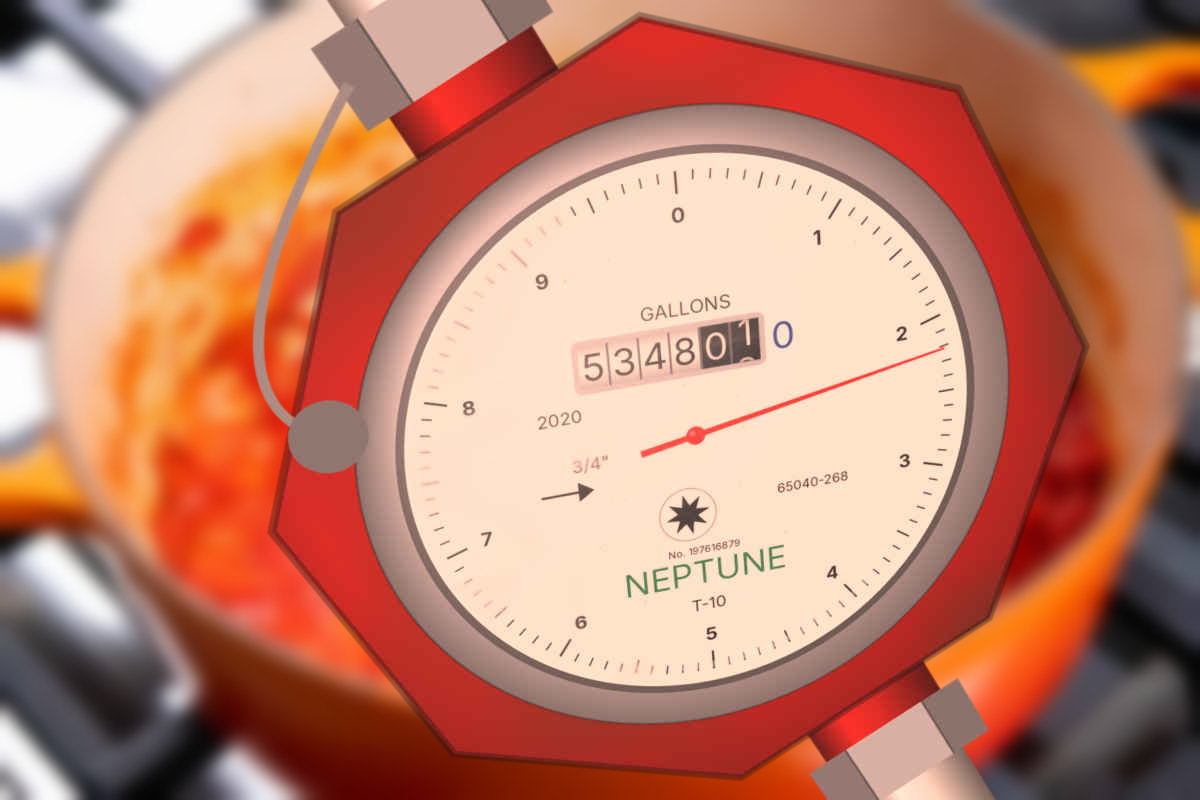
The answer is **5348012.2** gal
